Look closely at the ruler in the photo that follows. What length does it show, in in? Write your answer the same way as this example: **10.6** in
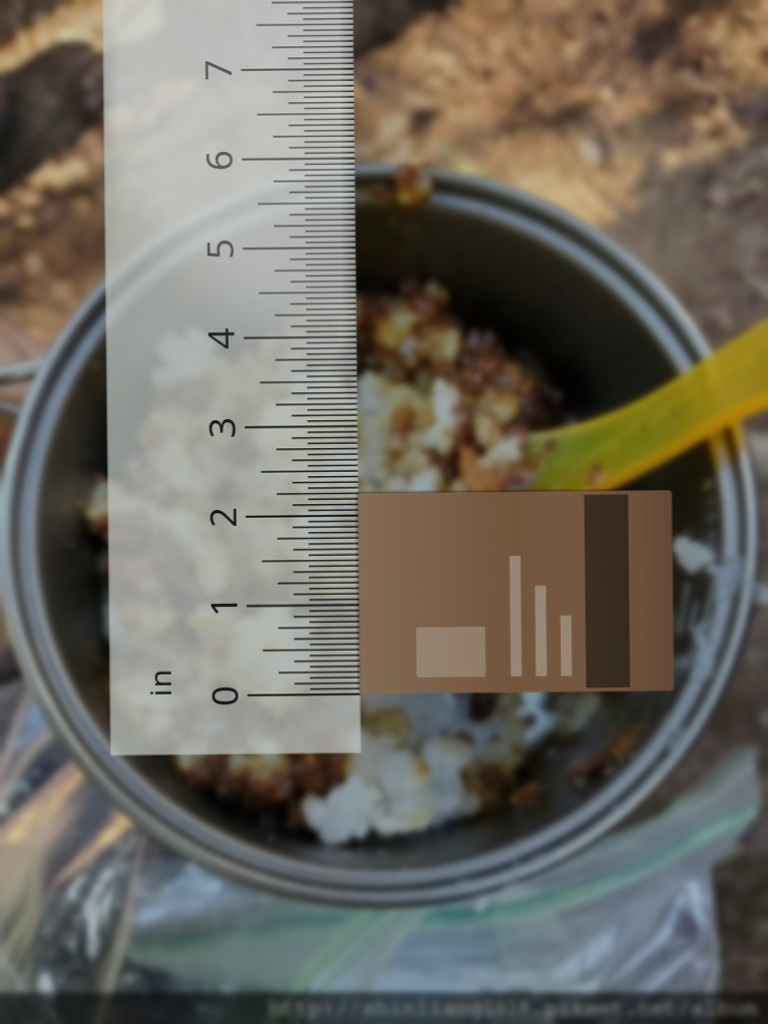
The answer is **2.25** in
